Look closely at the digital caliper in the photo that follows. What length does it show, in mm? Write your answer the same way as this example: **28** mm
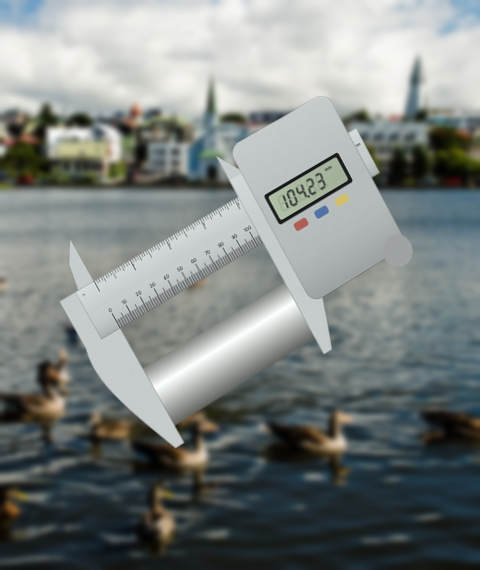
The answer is **104.23** mm
